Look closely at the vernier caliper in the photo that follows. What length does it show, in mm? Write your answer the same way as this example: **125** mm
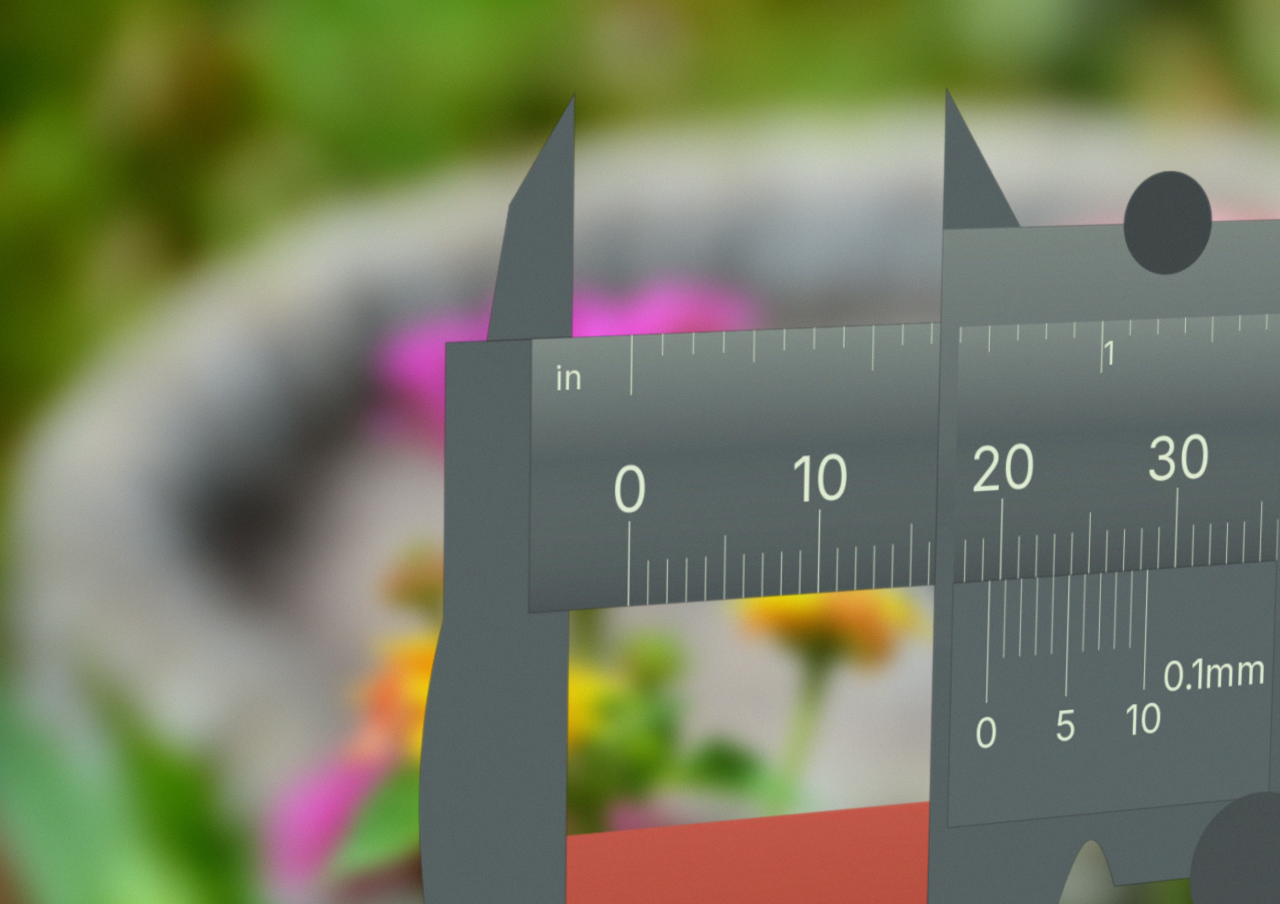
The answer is **19.4** mm
